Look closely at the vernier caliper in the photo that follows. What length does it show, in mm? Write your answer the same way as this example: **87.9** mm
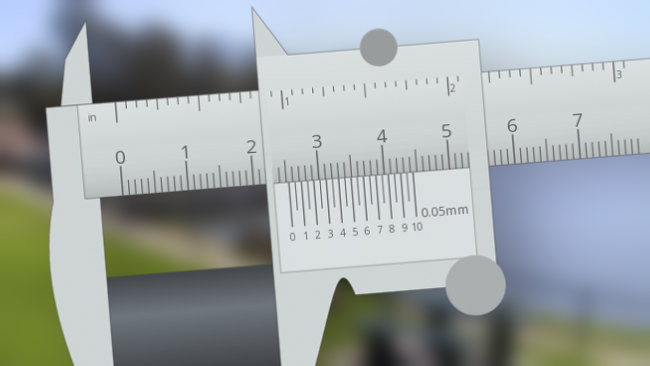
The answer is **25.4** mm
